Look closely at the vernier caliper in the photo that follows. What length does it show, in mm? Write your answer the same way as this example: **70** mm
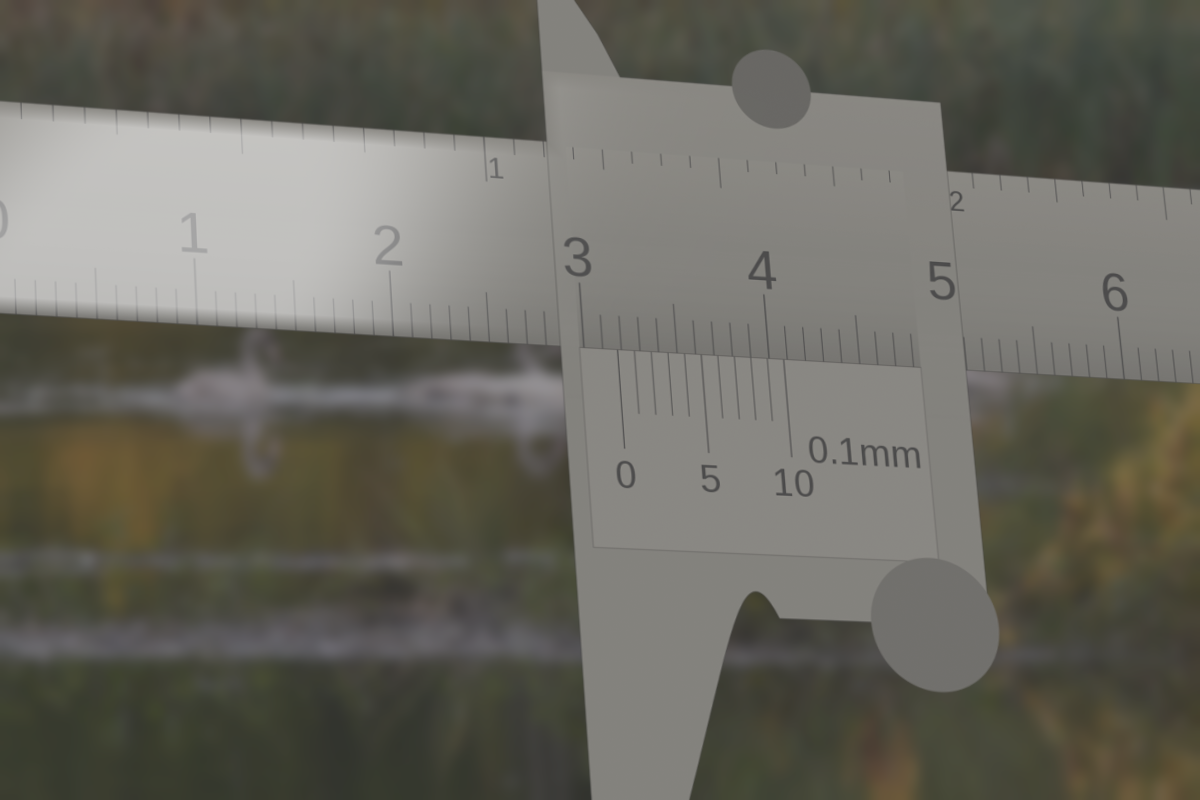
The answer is **31.8** mm
